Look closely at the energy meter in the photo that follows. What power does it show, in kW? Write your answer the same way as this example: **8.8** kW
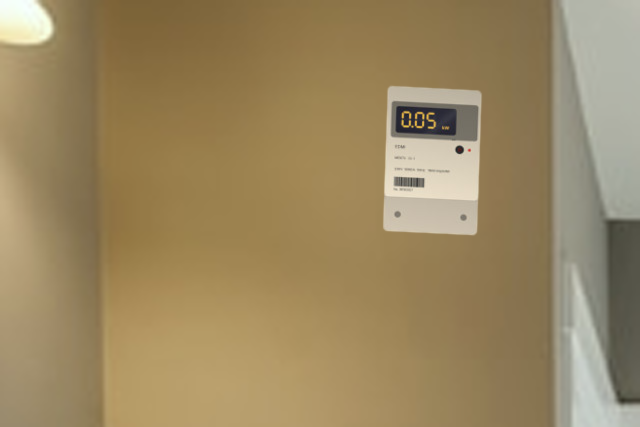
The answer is **0.05** kW
